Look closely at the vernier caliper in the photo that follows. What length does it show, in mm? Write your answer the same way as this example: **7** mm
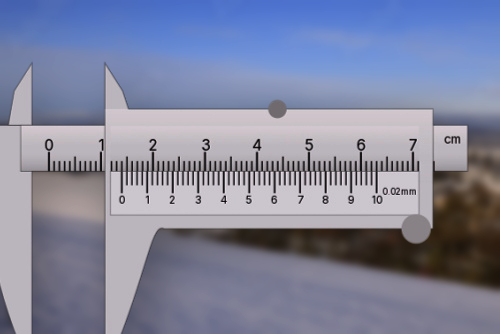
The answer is **14.0** mm
